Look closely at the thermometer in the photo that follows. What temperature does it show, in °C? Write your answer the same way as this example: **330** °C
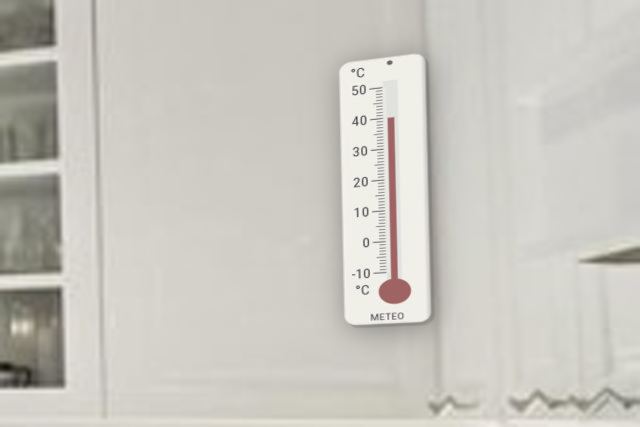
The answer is **40** °C
